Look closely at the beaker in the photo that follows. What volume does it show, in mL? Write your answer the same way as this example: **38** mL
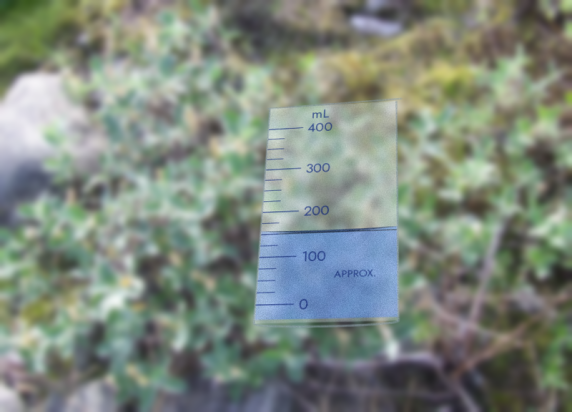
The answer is **150** mL
